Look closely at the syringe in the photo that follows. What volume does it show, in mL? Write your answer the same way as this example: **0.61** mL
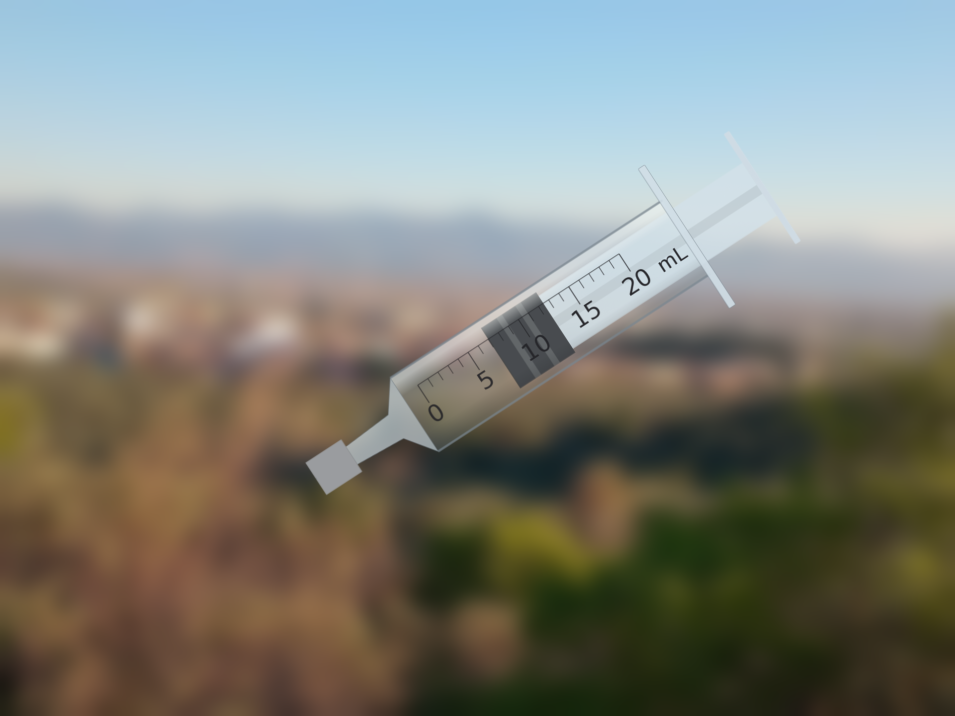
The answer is **7** mL
